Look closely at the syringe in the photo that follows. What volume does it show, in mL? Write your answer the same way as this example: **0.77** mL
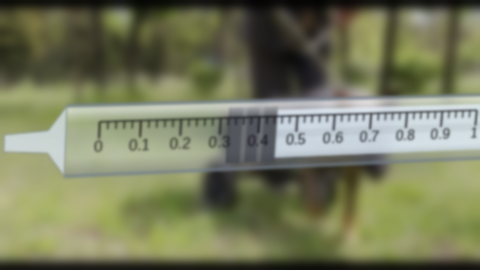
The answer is **0.32** mL
